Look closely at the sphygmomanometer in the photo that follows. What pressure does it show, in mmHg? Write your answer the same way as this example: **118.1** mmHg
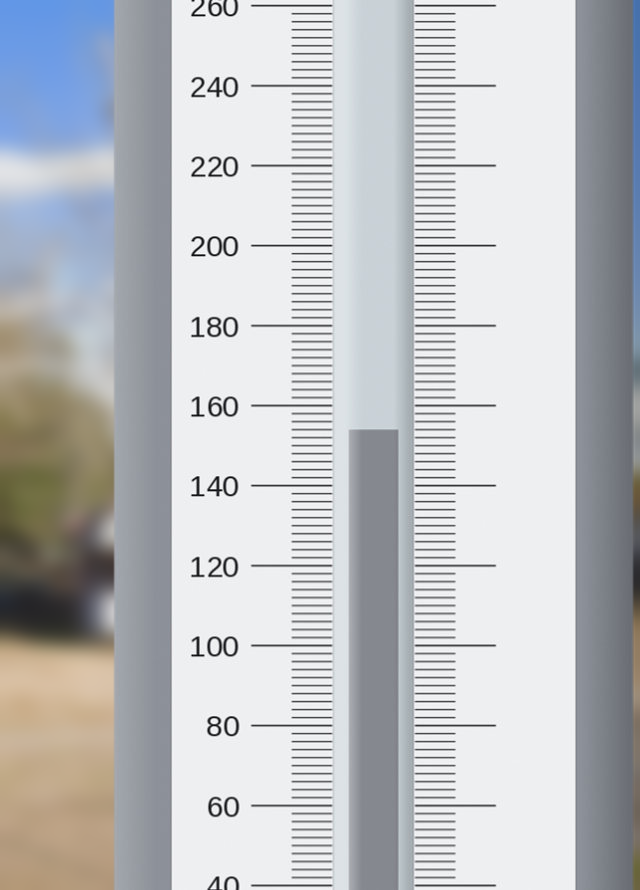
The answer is **154** mmHg
